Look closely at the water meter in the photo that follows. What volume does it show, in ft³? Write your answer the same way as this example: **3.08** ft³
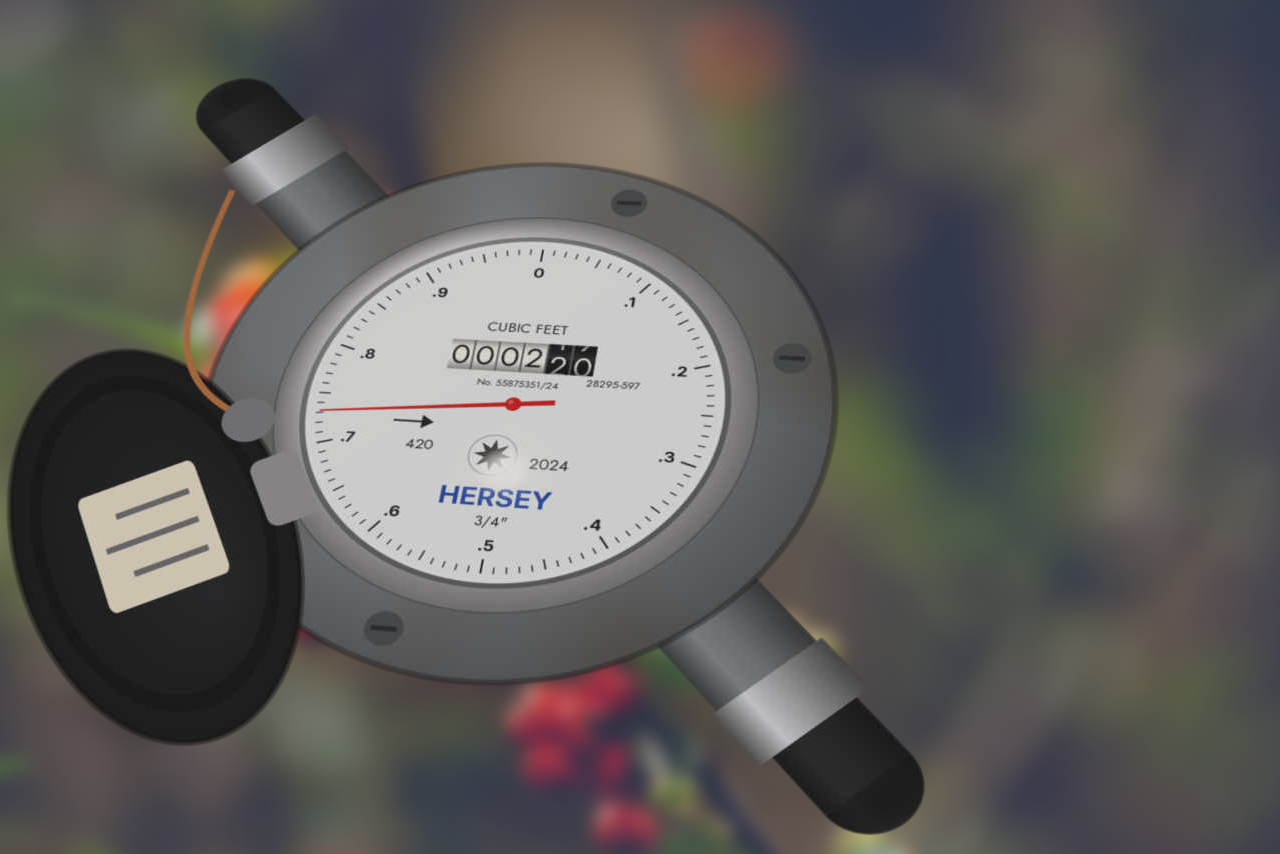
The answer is **219.73** ft³
